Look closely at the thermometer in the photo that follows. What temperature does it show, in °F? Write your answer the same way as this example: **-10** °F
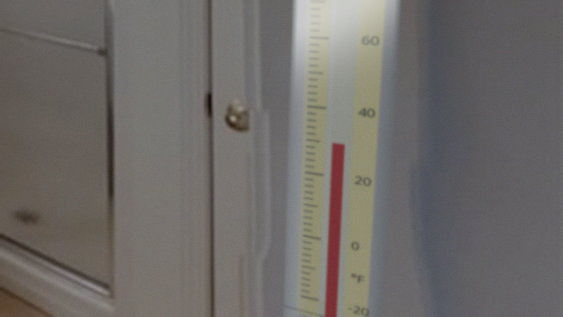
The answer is **30** °F
